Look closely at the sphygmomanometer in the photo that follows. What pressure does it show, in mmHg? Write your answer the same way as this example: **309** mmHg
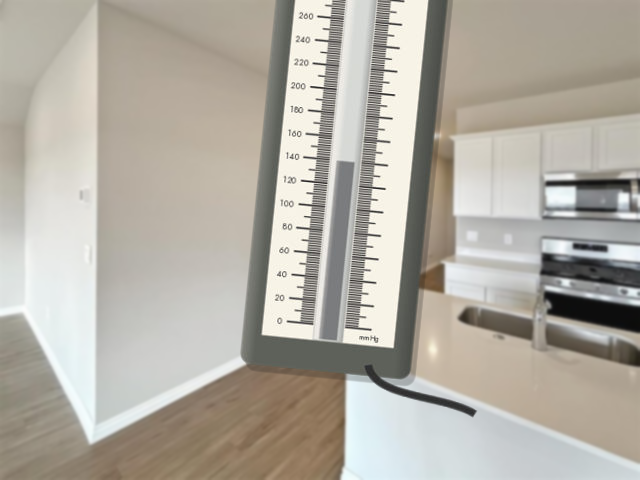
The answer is **140** mmHg
